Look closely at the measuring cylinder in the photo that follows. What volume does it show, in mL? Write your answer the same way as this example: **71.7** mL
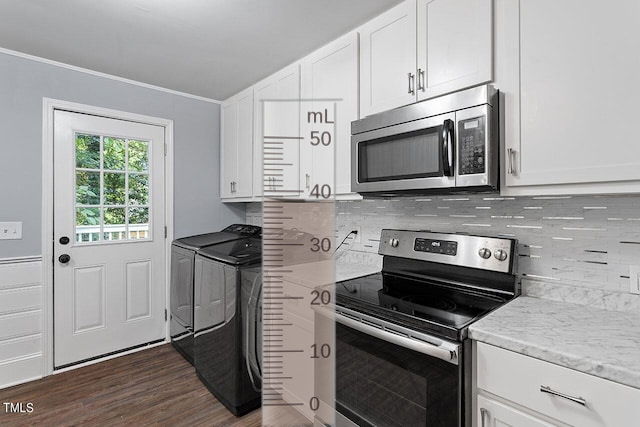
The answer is **38** mL
